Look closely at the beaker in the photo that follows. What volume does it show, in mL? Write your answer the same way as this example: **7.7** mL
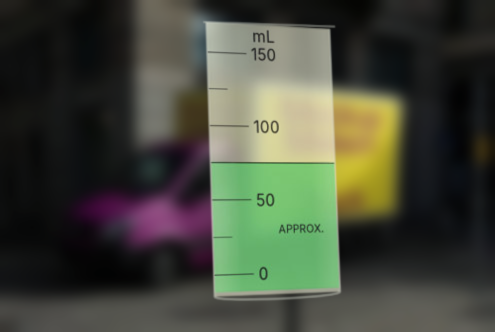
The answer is **75** mL
